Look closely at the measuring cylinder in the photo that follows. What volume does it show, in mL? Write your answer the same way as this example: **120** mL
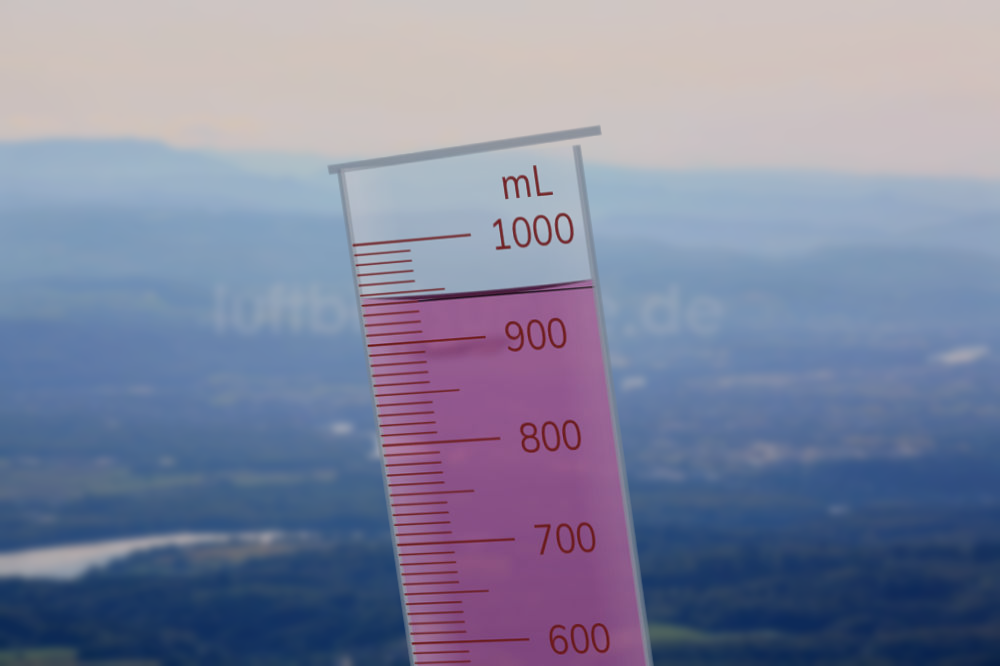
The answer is **940** mL
